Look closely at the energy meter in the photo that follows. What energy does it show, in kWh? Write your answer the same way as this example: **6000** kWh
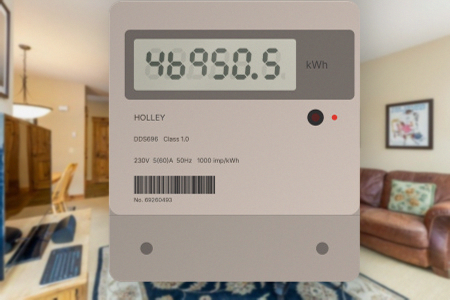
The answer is **46950.5** kWh
